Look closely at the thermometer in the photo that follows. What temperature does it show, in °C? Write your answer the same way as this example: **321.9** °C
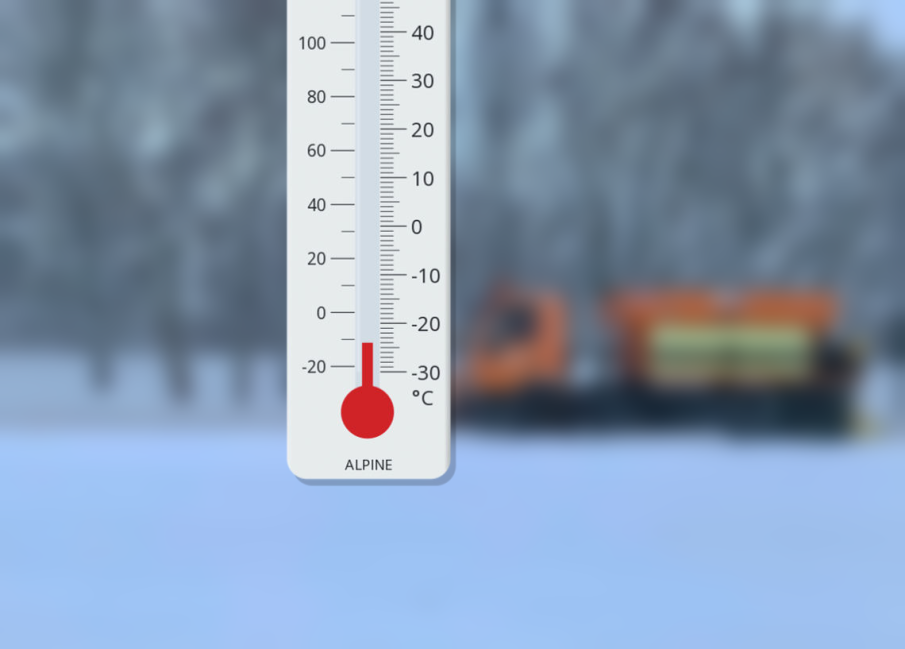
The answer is **-24** °C
